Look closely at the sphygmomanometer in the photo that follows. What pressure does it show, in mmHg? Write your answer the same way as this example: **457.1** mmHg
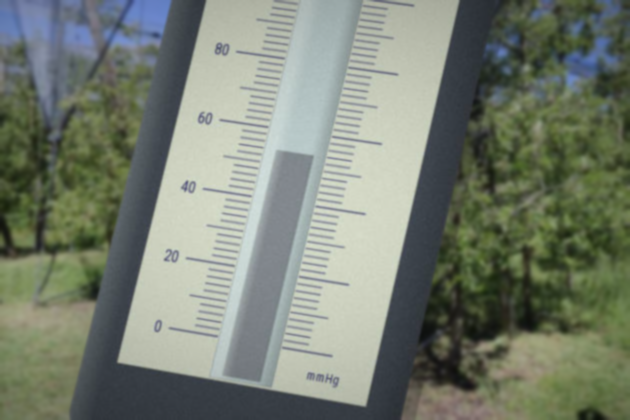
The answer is **54** mmHg
